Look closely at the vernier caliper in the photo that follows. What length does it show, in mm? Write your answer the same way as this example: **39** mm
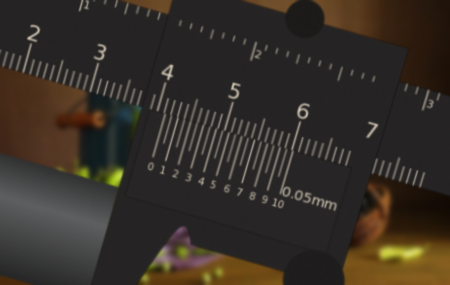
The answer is **41.2** mm
